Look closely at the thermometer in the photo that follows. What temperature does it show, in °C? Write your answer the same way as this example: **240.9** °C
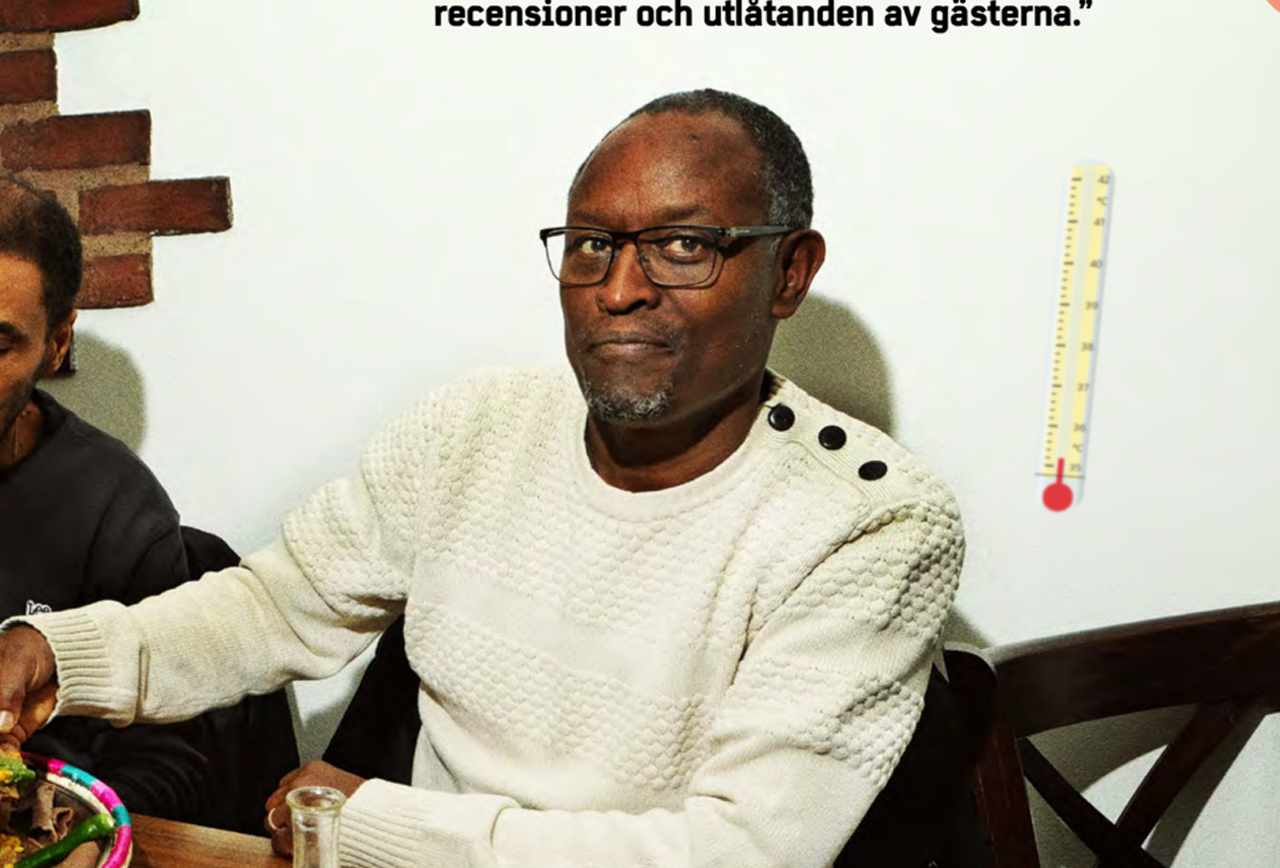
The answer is **35.2** °C
